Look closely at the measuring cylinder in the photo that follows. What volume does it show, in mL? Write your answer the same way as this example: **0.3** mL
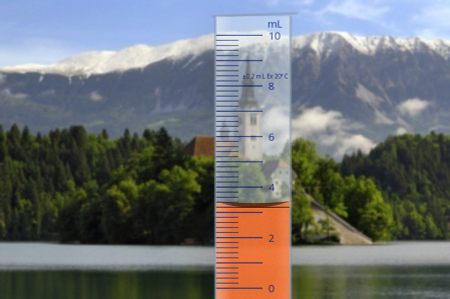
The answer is **3.2** mL
